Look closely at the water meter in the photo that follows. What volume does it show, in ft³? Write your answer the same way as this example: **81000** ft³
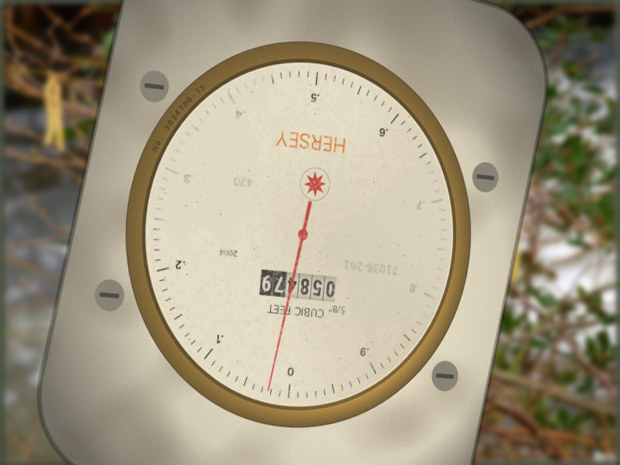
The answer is **58479.02** ft³
